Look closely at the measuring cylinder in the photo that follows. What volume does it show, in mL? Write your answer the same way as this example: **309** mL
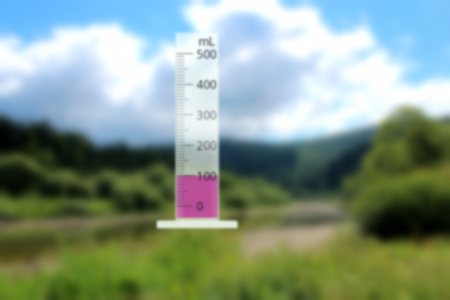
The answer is **100** mL
